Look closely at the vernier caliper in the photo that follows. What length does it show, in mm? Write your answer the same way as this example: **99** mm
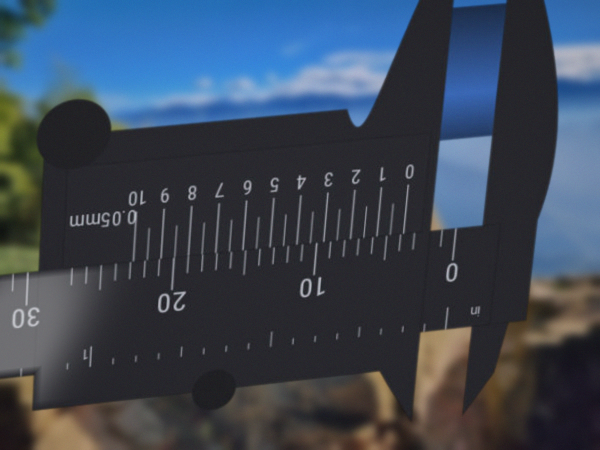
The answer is **3.8** mm
